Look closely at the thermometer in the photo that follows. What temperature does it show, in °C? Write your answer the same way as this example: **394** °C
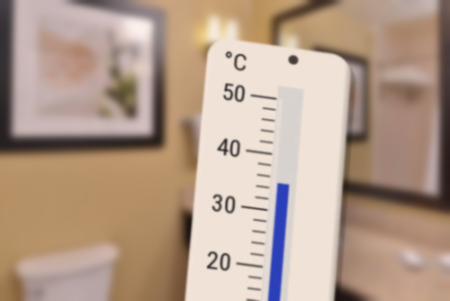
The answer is **35** °C
